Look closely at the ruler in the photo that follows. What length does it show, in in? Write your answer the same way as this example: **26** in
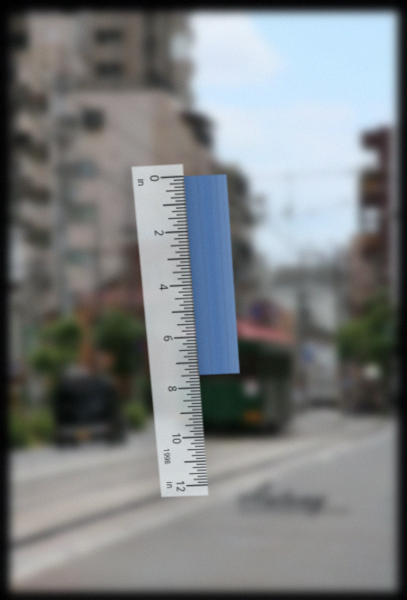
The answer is **7.5** in
